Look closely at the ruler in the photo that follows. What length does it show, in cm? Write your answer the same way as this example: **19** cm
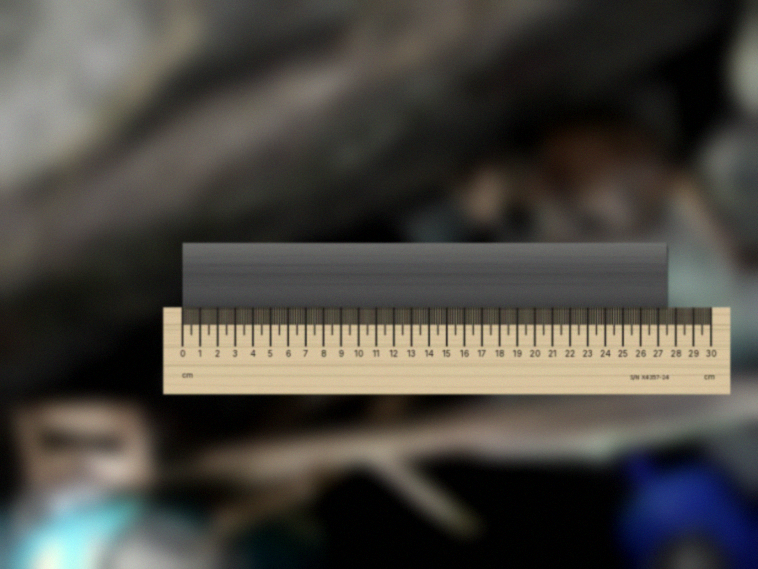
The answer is **27.5** cm
